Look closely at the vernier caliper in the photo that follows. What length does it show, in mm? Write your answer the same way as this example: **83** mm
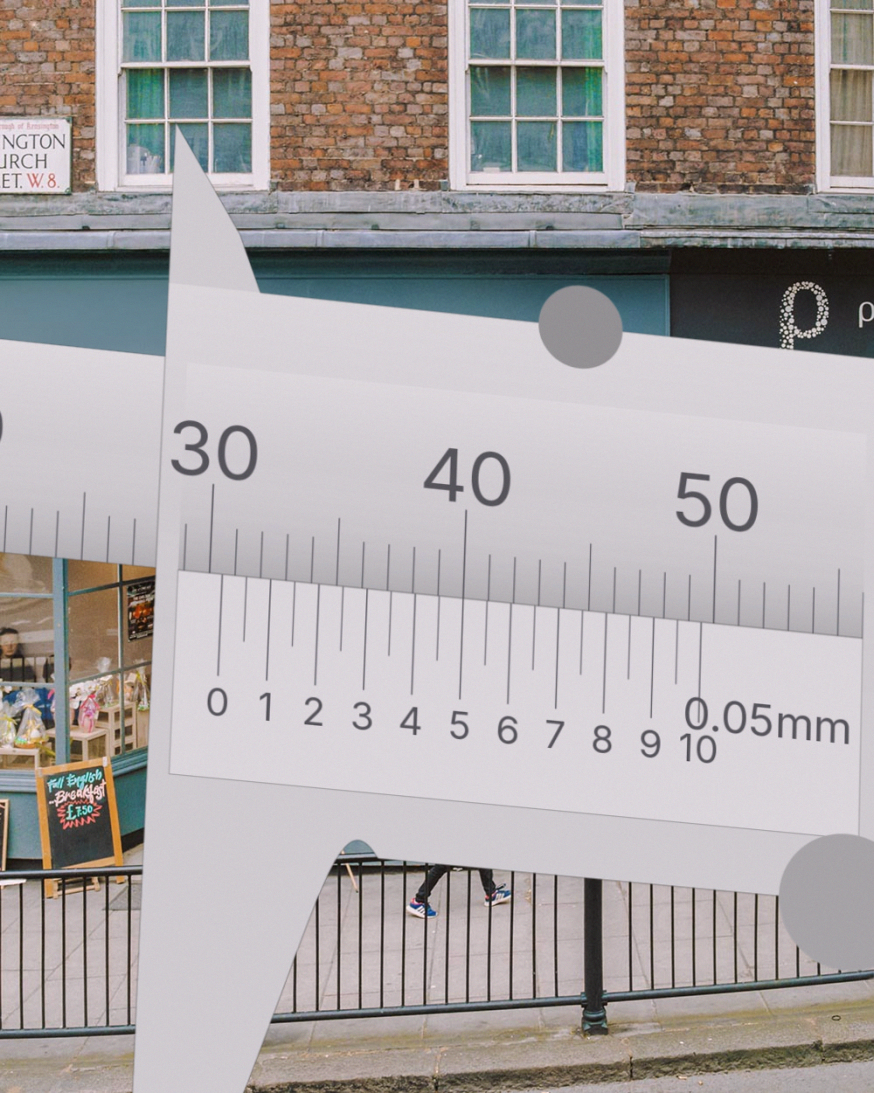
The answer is **30.50** mm
